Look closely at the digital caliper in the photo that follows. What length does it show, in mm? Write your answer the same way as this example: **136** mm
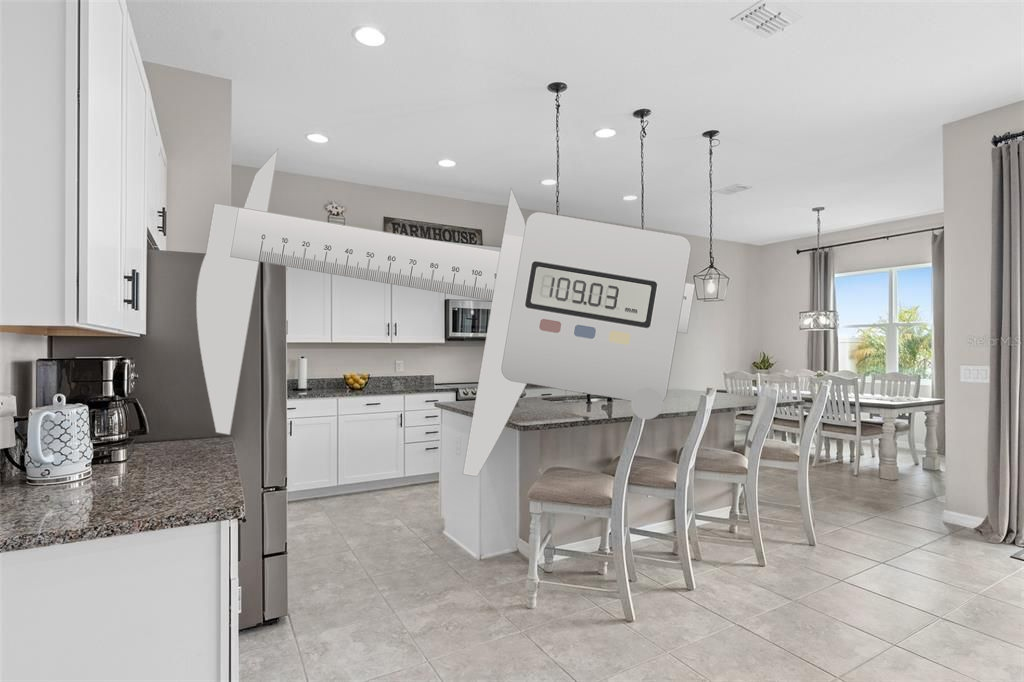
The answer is **109.03** mm
